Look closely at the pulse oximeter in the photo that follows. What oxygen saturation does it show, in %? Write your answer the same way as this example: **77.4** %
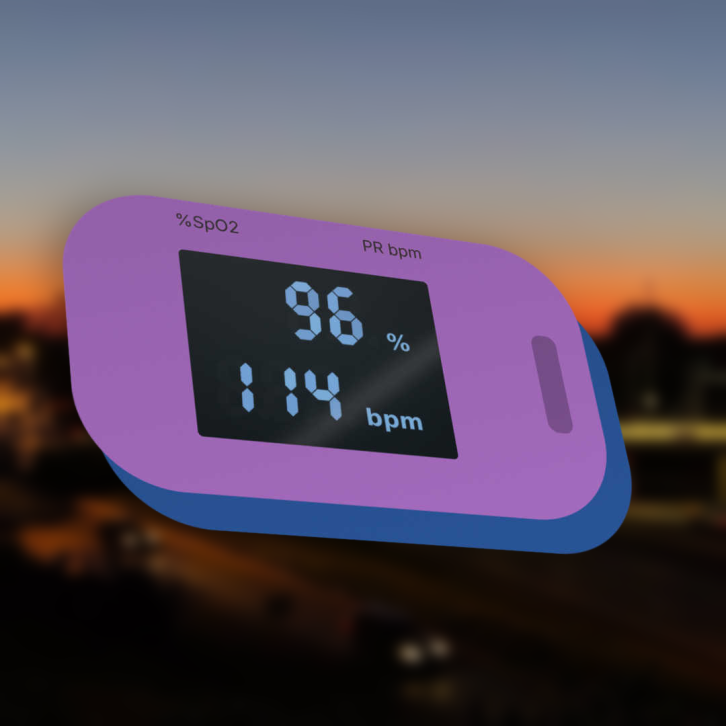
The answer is **96** %
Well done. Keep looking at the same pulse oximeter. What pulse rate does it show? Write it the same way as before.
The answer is **114** bpm
